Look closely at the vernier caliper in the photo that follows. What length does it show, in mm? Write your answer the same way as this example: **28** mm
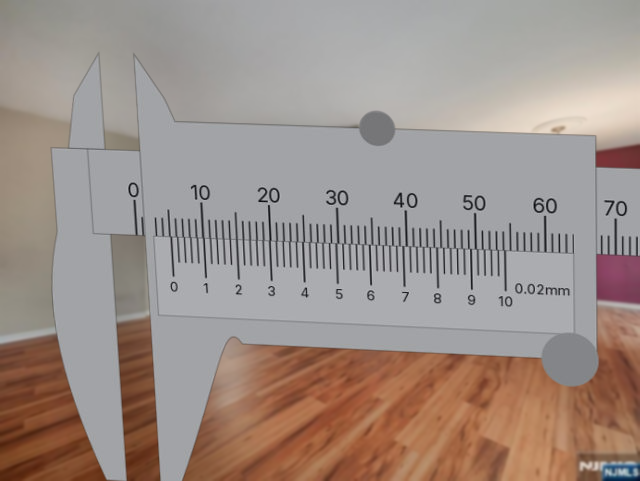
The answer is **5.2** mm
